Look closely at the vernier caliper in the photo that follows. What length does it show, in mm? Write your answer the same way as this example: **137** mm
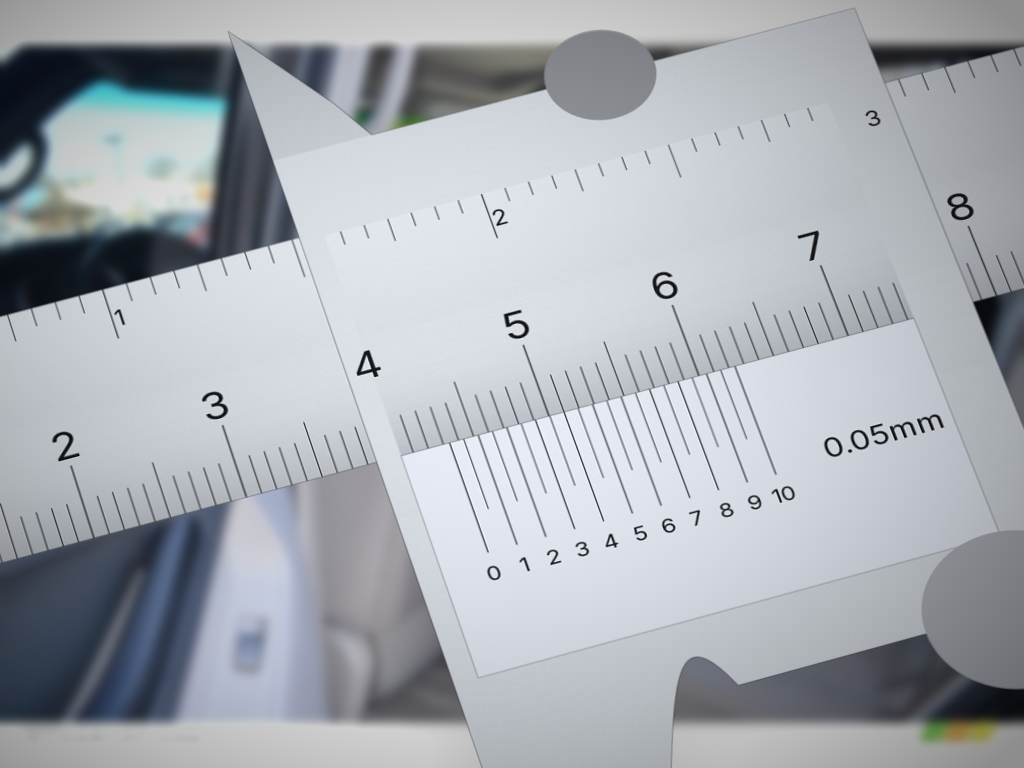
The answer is **43.4** mm
